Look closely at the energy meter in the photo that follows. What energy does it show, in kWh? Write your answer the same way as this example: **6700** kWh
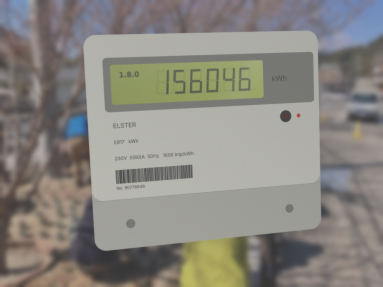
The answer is **156046** kWh
